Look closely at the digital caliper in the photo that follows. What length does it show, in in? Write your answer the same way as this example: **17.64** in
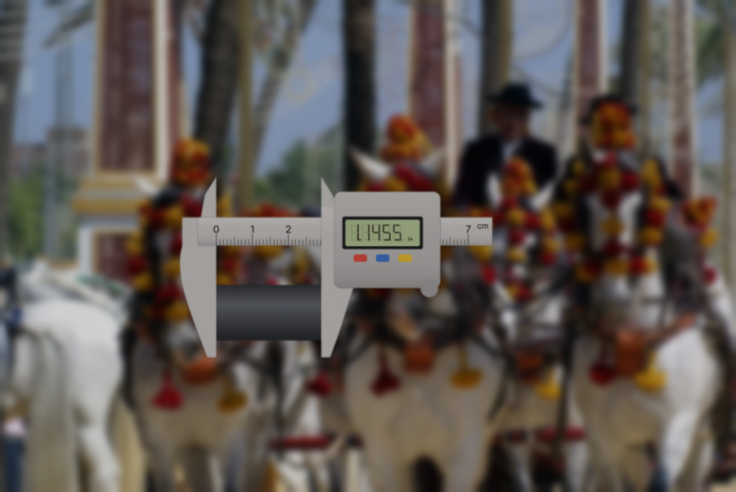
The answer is **1.1455** in
